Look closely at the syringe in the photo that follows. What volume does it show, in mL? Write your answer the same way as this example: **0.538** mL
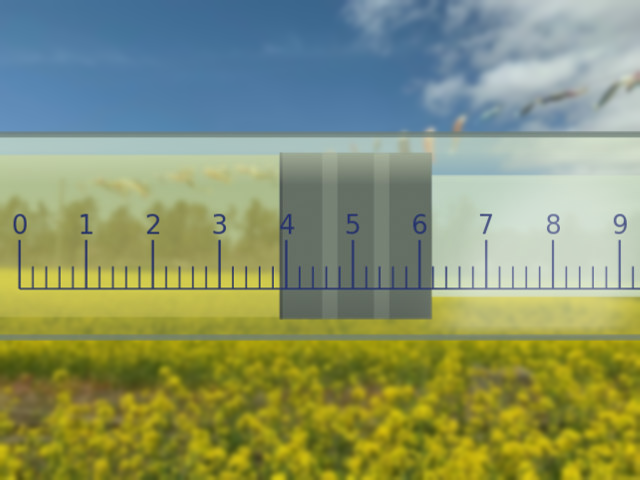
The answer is **3.9** mL
